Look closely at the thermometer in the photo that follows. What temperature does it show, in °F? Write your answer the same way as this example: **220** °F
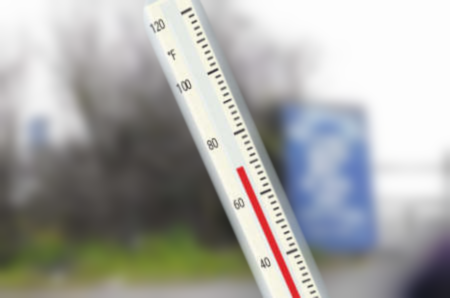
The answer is **70** °F
